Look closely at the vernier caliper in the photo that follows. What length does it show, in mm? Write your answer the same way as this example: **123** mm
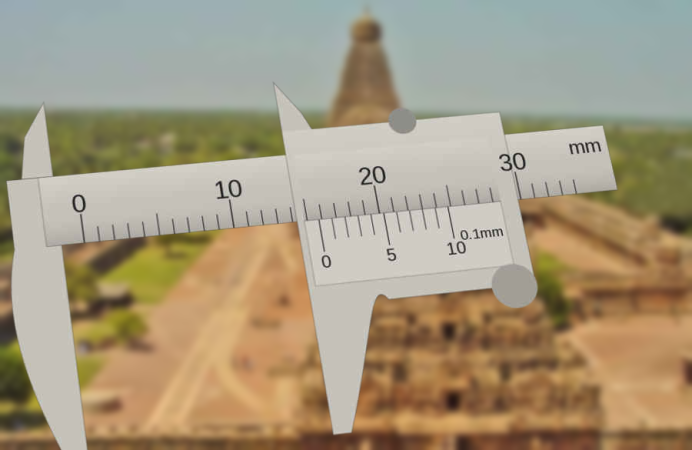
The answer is **15.8** mm
